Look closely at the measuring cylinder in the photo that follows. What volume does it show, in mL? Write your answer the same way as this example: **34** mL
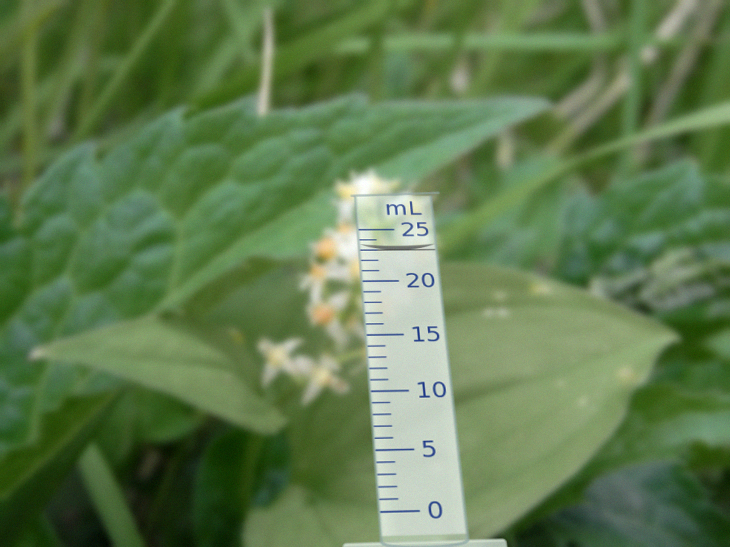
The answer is **23** mL
